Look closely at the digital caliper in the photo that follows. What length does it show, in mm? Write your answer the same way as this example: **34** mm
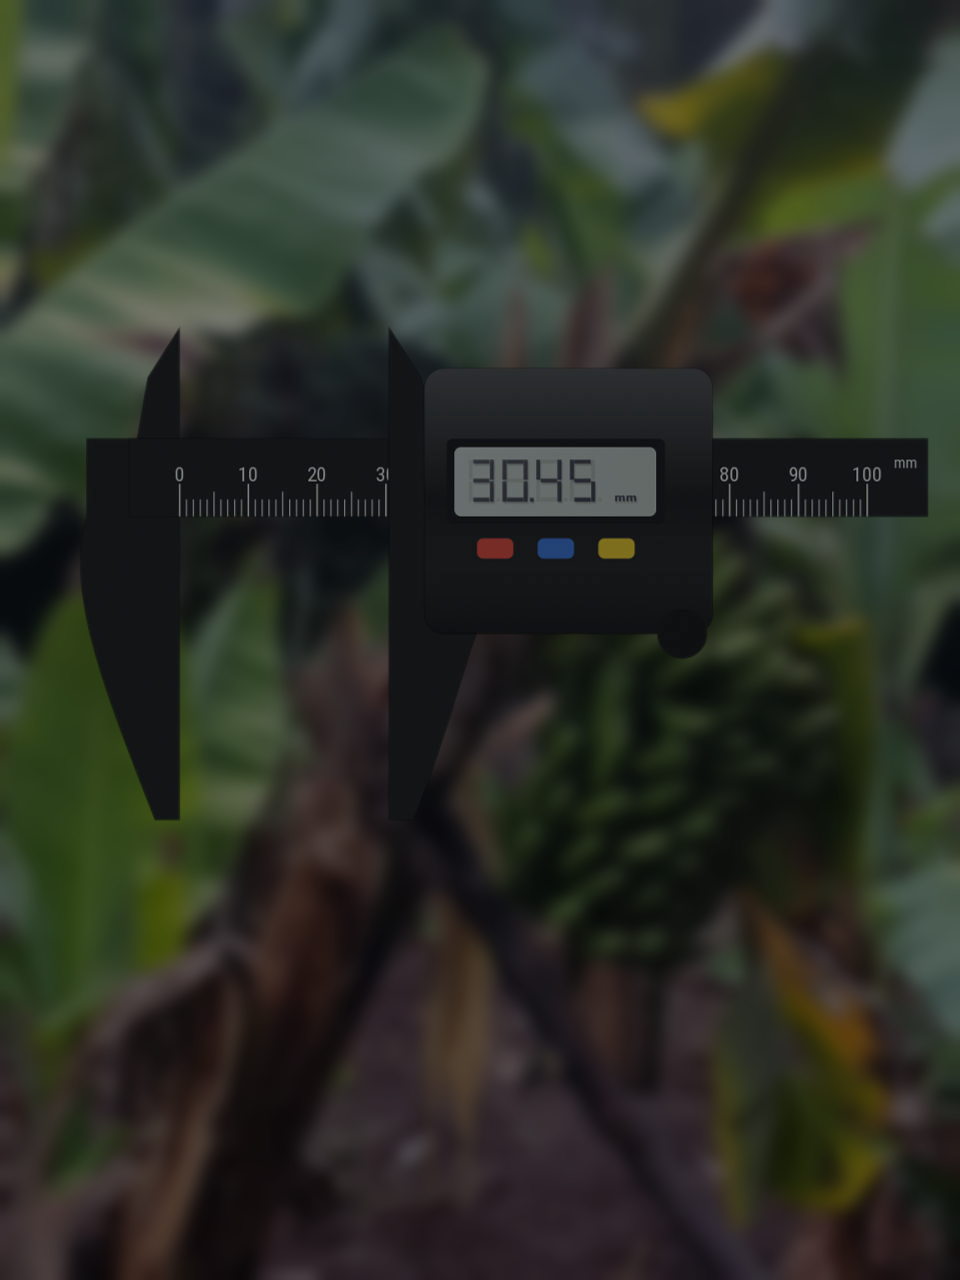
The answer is **30.45** mm
